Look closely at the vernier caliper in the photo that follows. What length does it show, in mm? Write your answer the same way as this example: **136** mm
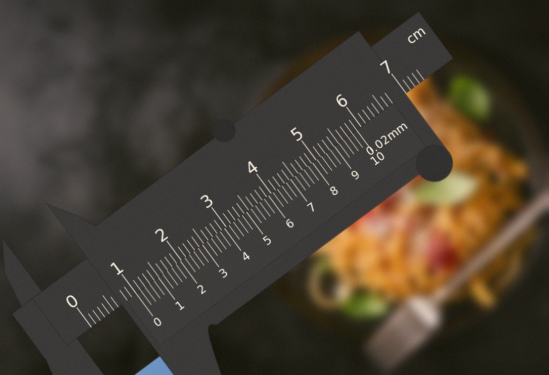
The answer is **10.0** mm
